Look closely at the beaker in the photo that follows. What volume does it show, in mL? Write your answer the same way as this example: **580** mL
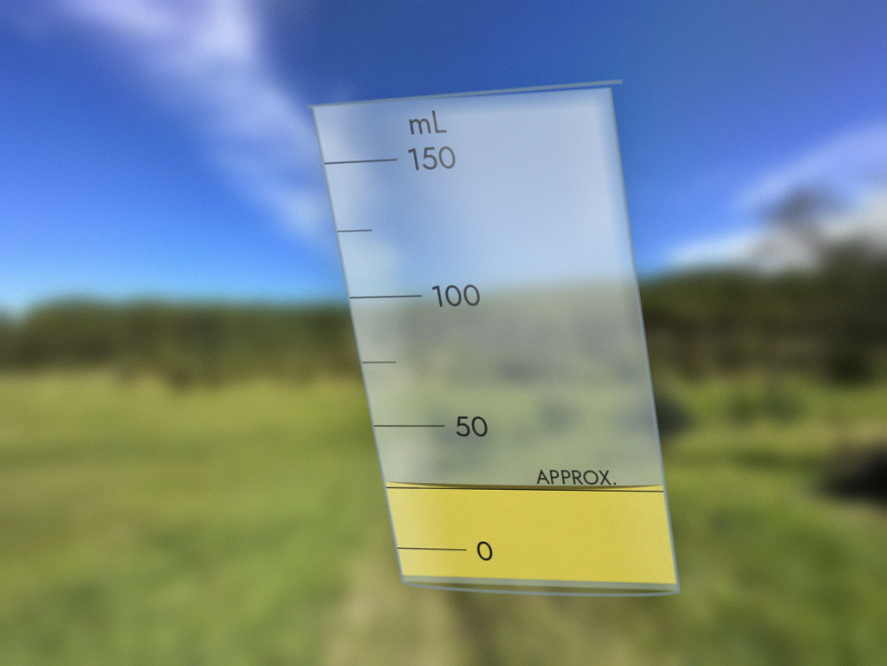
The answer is **25** mL
